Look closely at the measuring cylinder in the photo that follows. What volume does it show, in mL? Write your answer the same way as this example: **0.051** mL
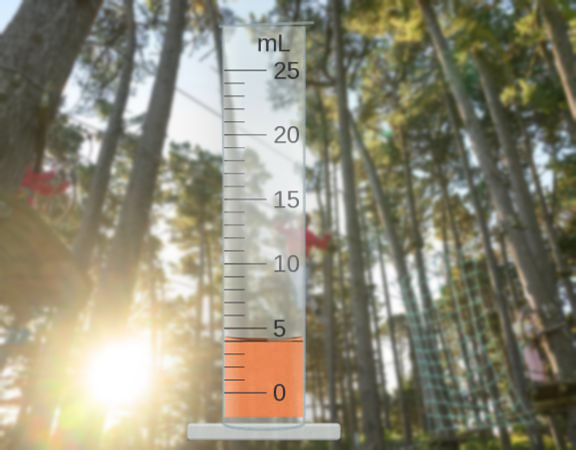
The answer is **4** mL
